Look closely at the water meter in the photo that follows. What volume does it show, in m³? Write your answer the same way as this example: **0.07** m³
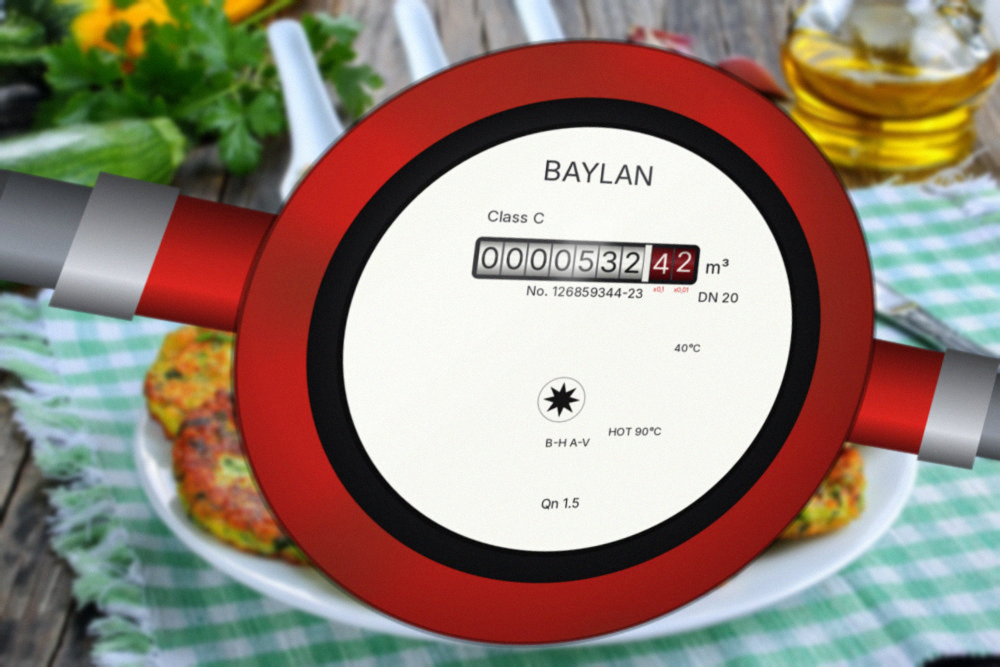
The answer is **532.42** m³
